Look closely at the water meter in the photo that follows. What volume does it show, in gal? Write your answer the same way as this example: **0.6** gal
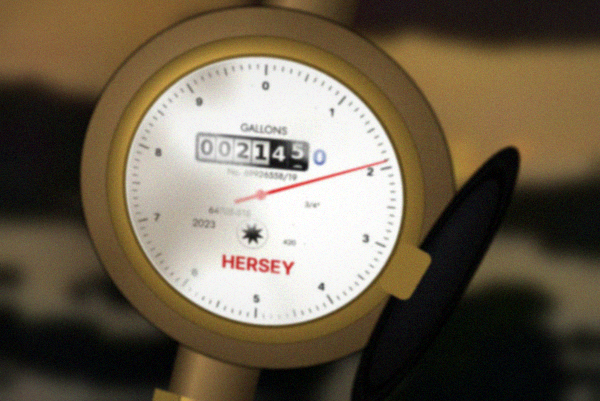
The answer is **21451.9** gal
